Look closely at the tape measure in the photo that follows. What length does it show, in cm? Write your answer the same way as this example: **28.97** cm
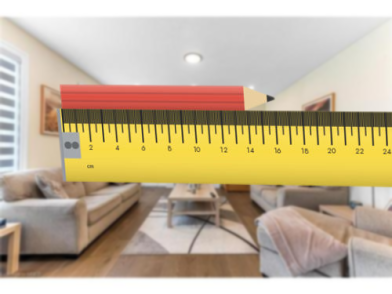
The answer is **16** cm
